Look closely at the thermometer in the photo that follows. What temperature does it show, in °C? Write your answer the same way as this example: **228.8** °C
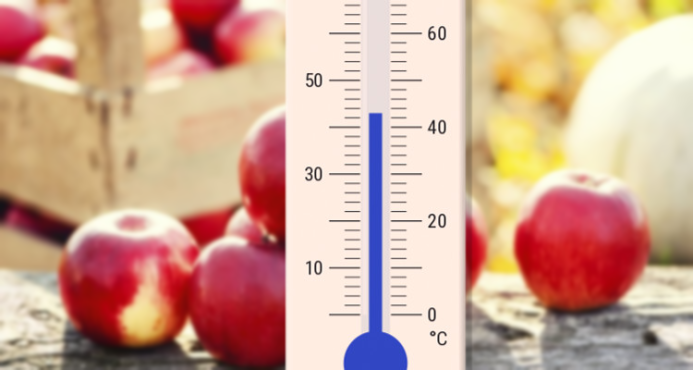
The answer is **43** °C
